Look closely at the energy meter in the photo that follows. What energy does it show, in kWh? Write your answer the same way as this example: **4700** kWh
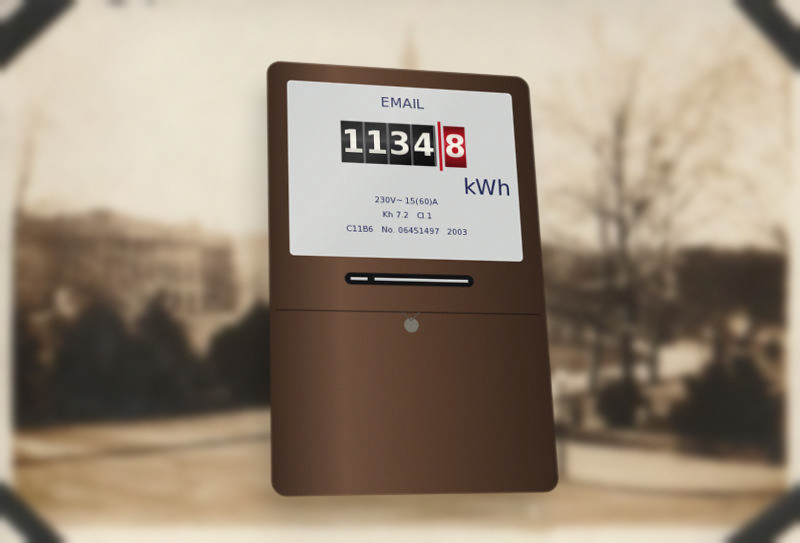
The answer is **1134.8** kWh
